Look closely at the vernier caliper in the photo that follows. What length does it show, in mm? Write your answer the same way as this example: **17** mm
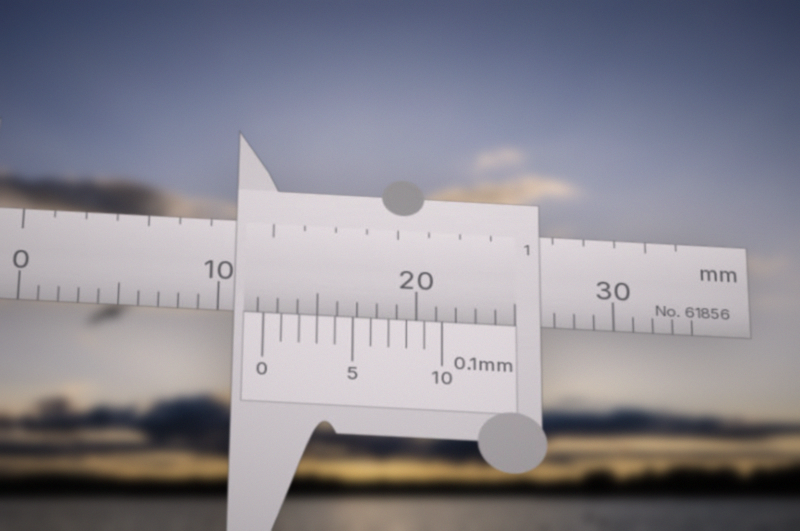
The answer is **12.3** mm
